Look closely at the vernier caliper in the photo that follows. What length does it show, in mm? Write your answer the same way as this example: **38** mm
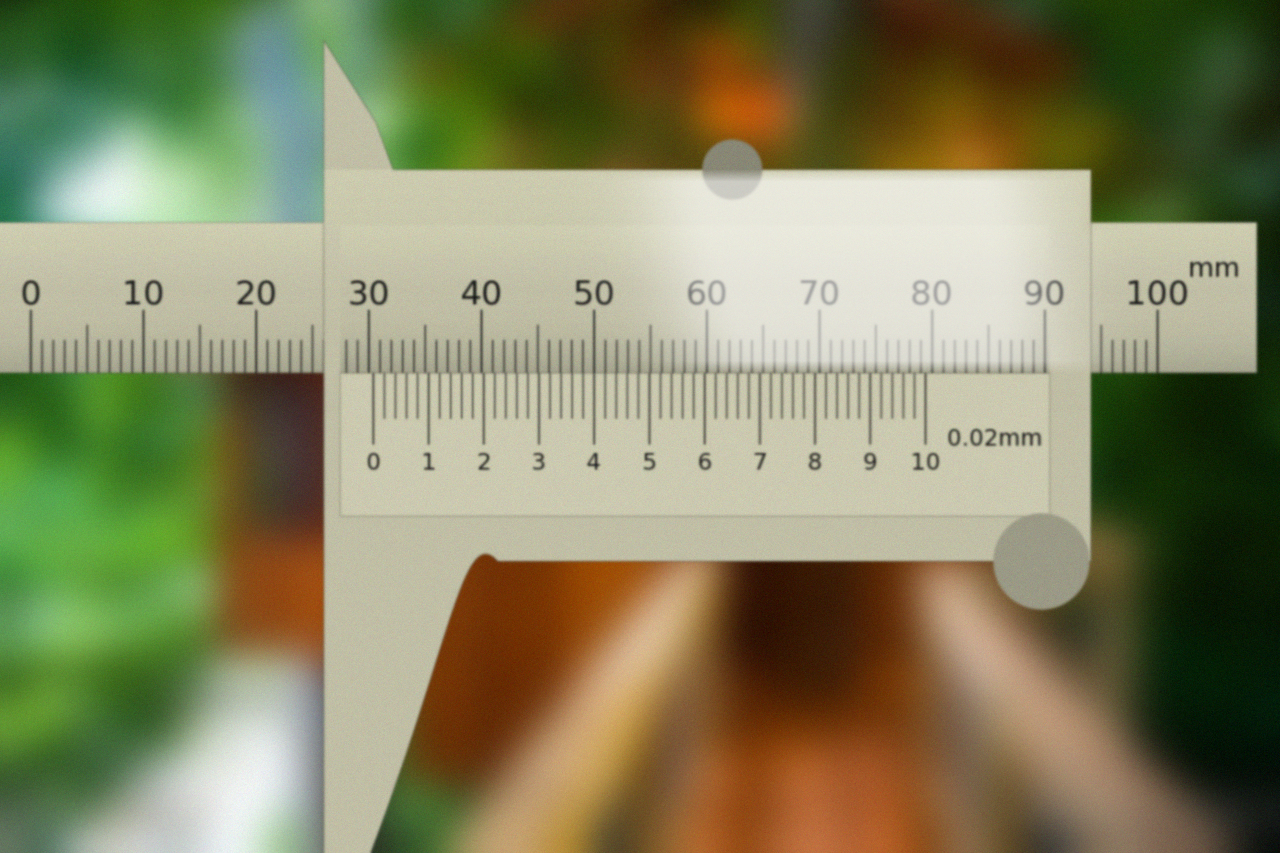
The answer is **30.4** mm
